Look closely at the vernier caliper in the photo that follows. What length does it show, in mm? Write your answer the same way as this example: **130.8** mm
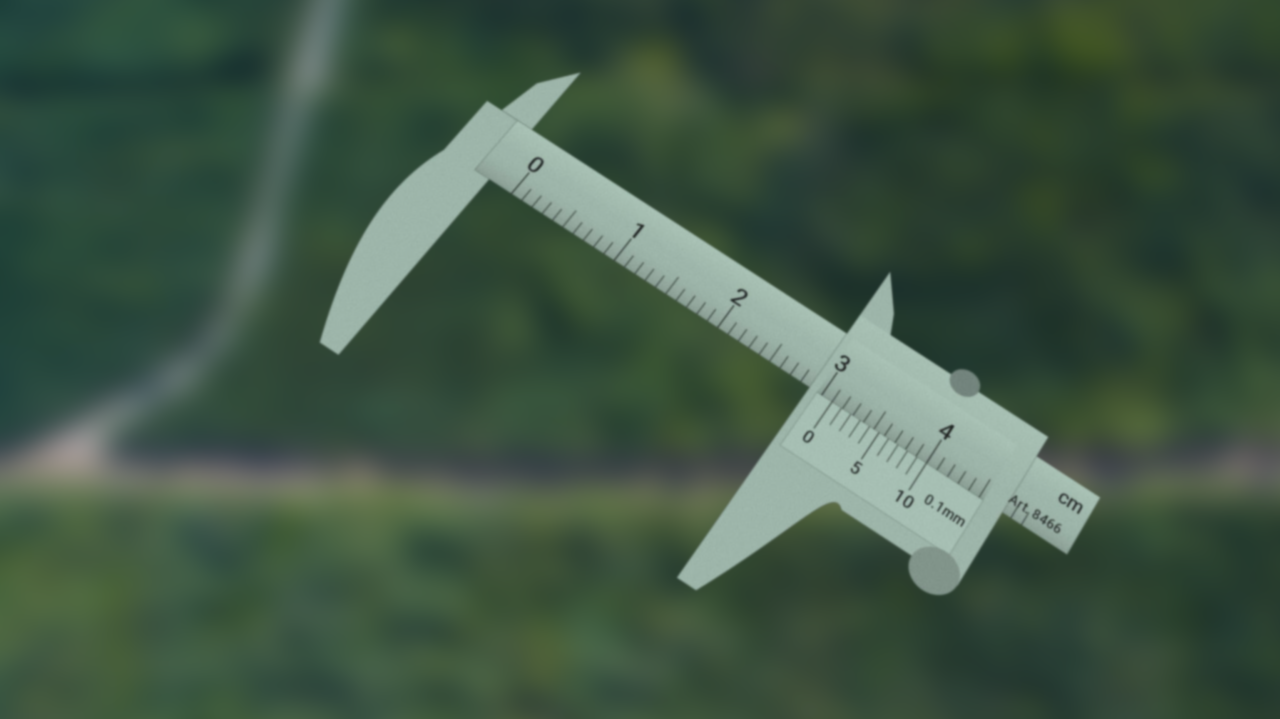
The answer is **31.0** mm
